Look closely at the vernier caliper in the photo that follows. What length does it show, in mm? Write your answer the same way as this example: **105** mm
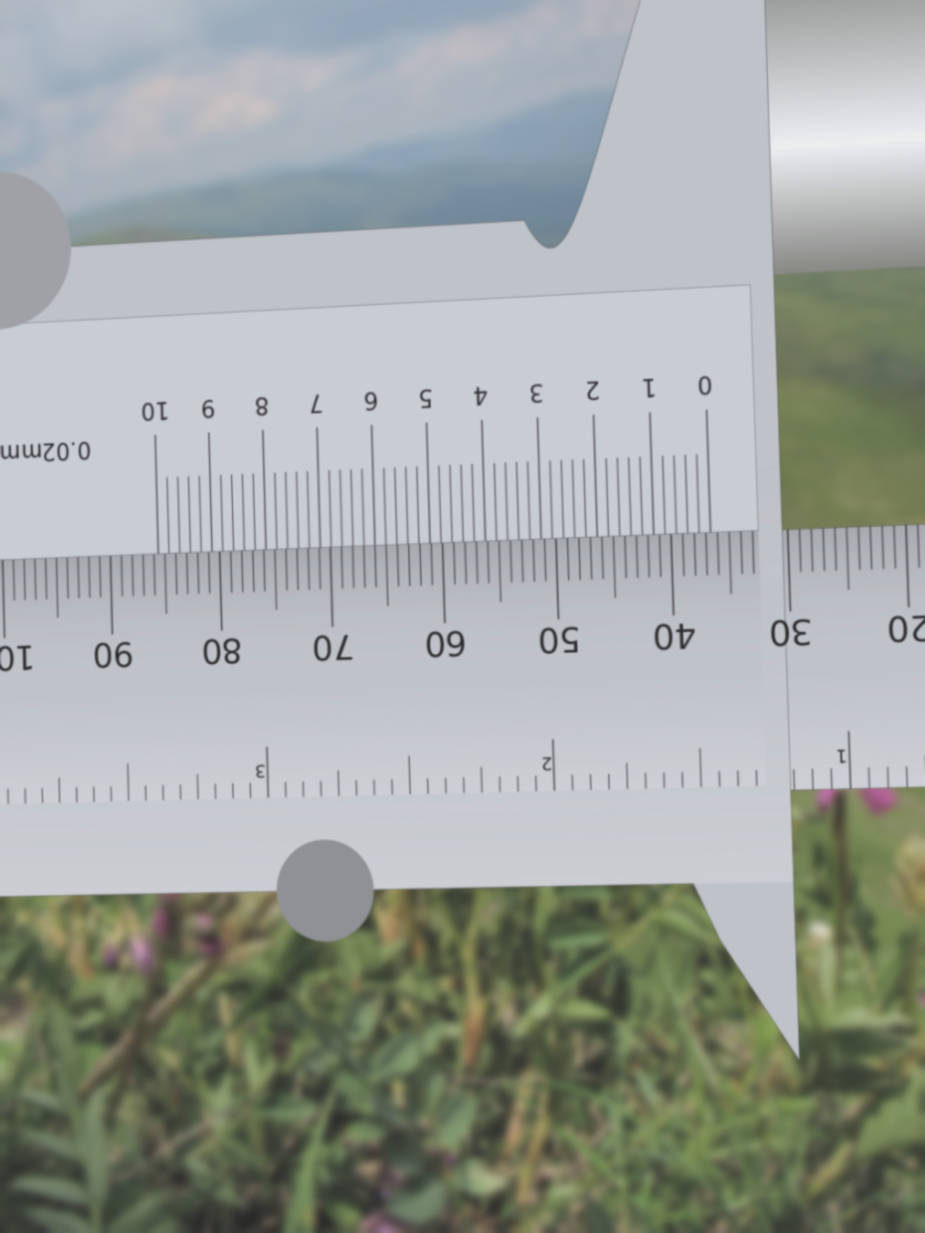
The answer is **36.6** mm
